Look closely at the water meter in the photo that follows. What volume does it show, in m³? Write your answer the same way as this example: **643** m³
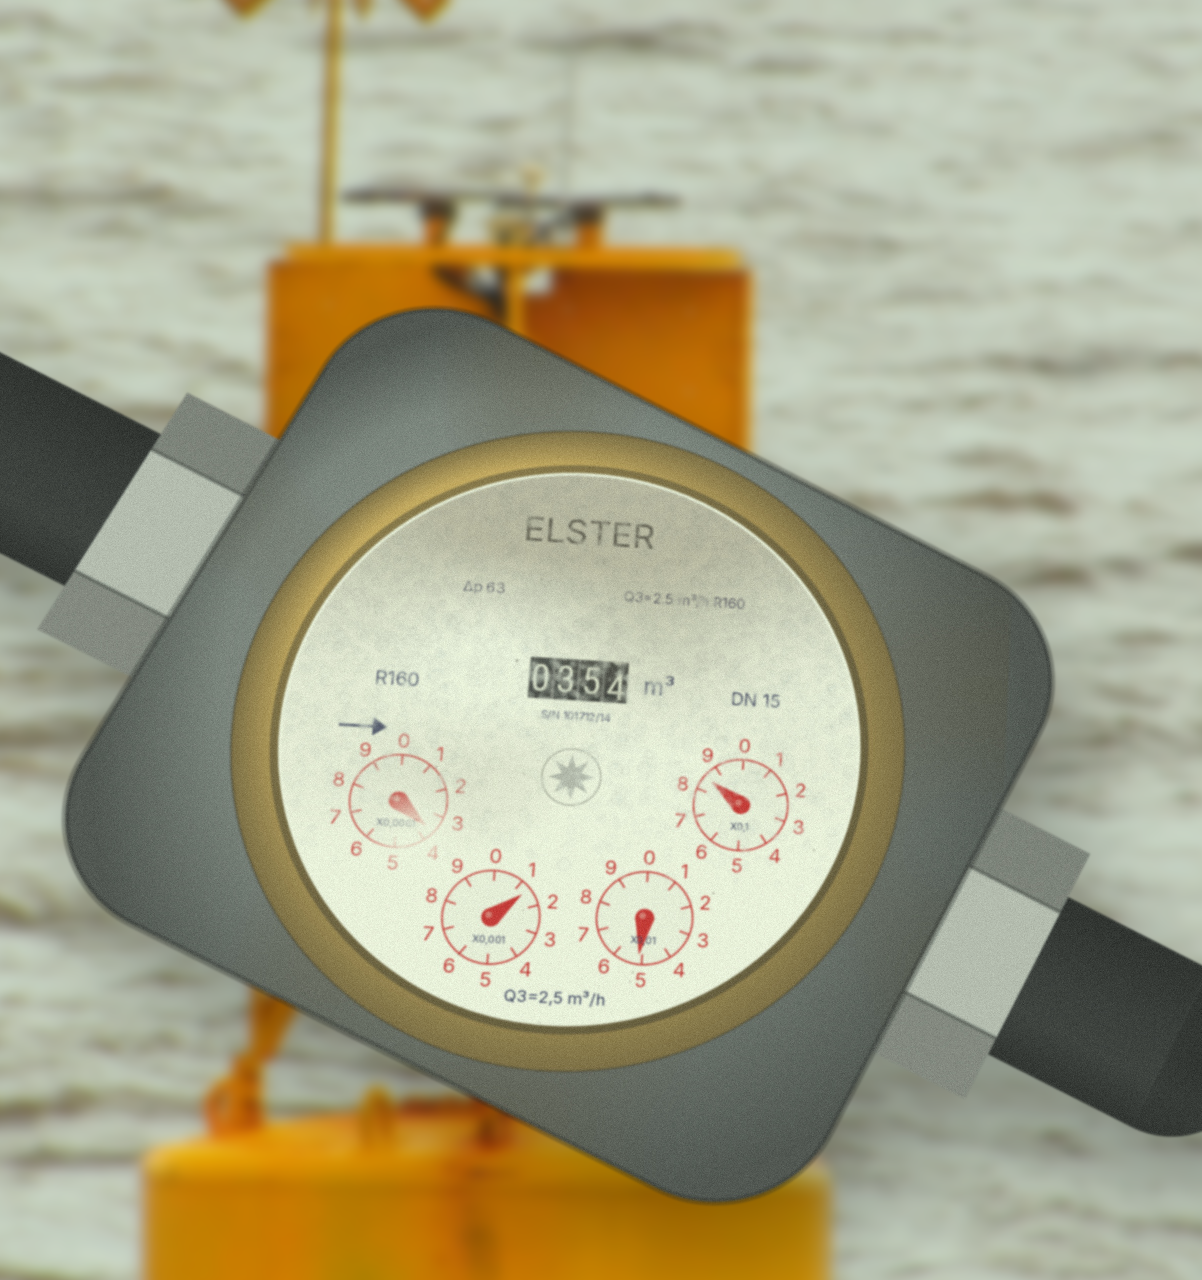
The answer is **353.8513** m³
